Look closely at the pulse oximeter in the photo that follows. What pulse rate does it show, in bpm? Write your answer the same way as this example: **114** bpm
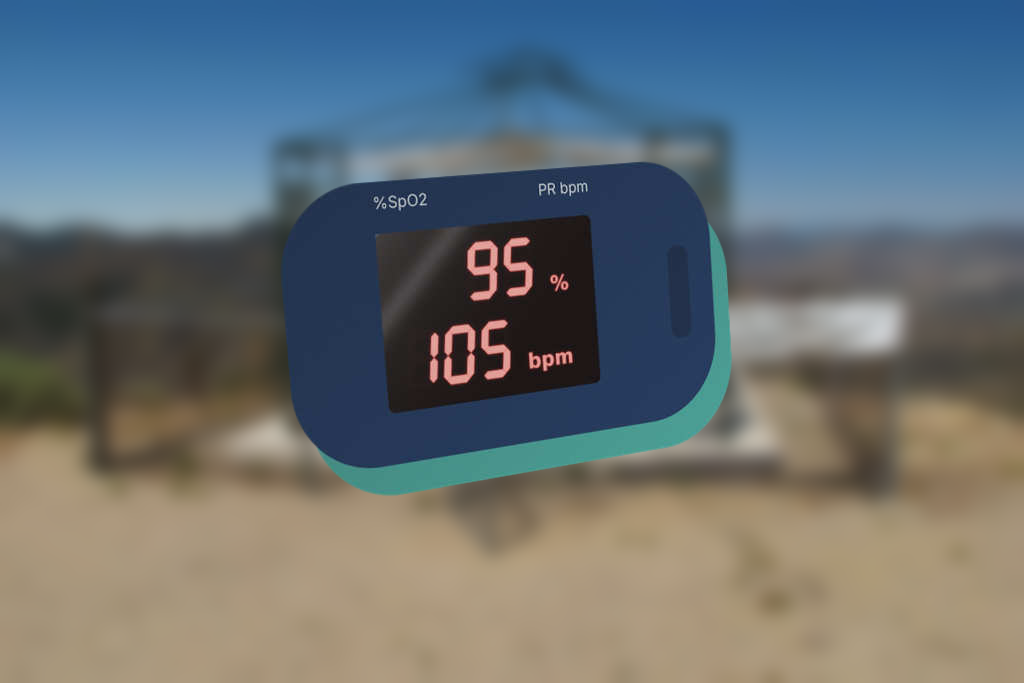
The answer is **105** bpm
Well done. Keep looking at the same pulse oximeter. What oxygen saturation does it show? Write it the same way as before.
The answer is **95** %
